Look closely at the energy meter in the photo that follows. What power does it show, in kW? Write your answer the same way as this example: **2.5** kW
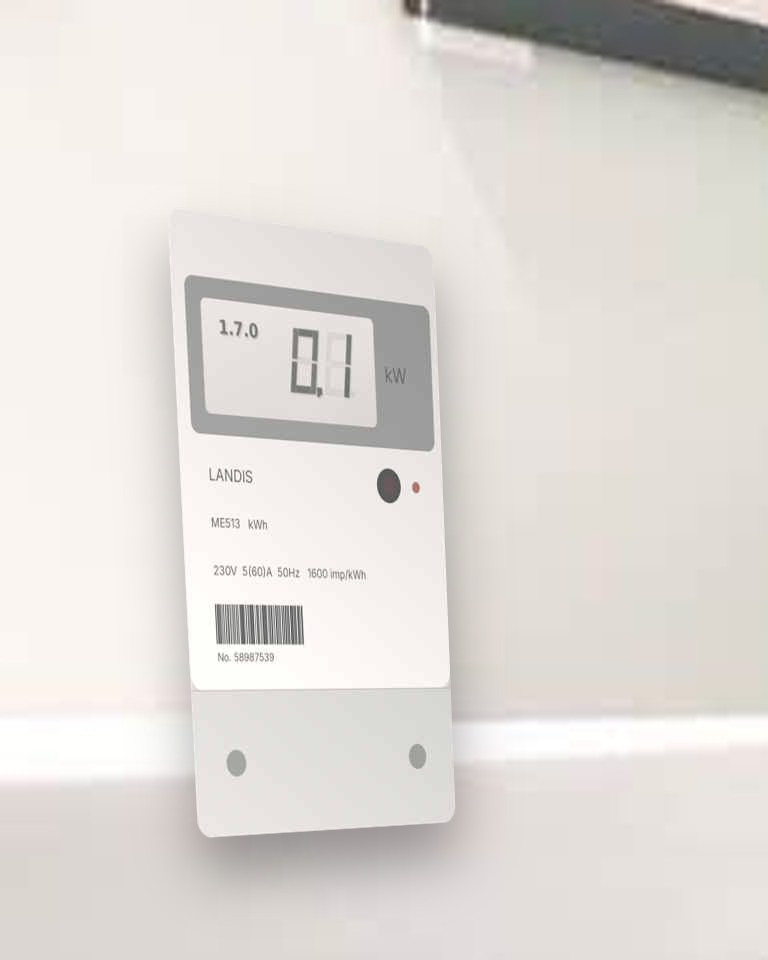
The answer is **0.1** kW
